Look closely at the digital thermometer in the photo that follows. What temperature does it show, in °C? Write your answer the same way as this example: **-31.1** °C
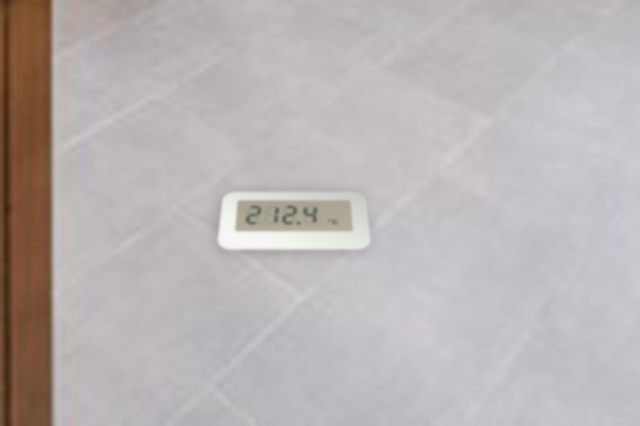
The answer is **212.4** °C
